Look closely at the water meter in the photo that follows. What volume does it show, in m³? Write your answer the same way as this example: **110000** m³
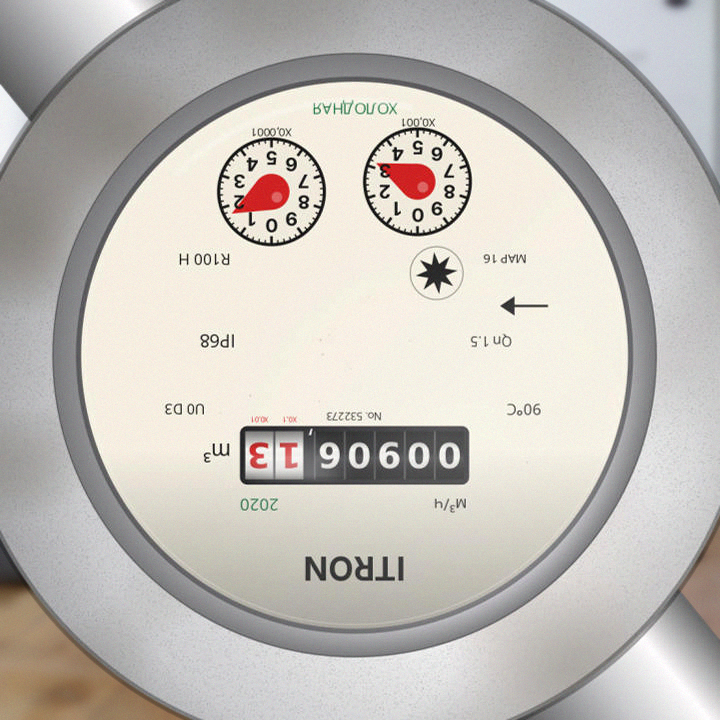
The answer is **906.1331** m³
